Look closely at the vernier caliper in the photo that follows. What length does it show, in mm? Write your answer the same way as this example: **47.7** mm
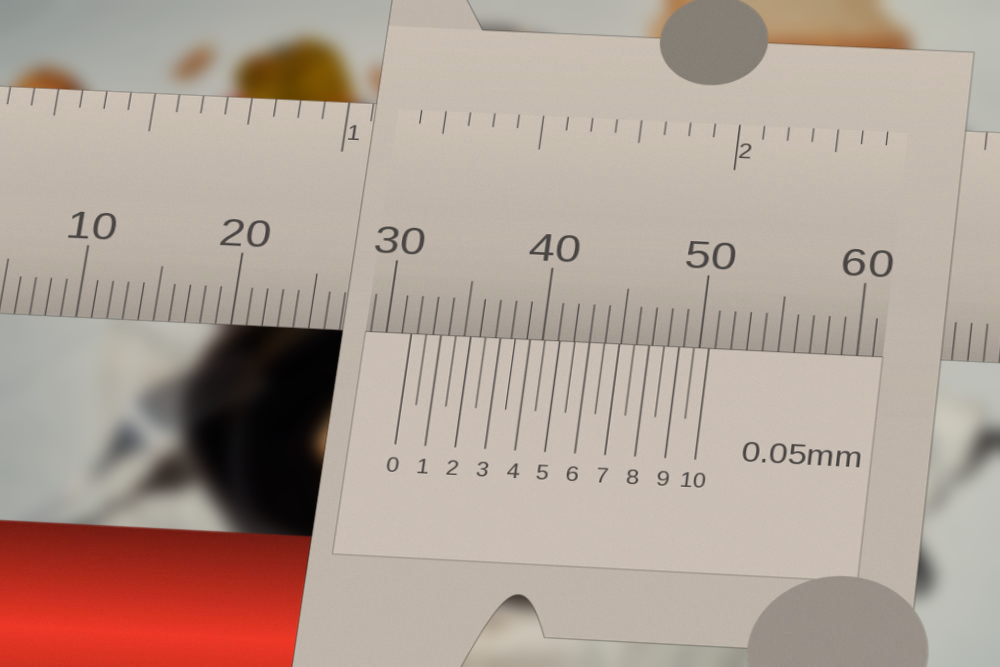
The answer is **31.6** mm
